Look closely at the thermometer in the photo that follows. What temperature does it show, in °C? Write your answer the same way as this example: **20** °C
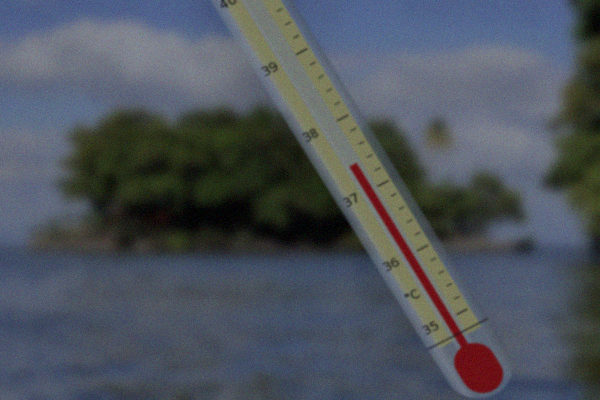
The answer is **37.4** °C
